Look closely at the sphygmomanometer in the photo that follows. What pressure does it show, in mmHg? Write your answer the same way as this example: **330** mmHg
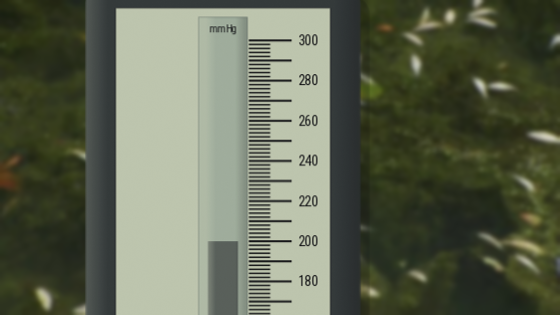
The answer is **200** mmHg
